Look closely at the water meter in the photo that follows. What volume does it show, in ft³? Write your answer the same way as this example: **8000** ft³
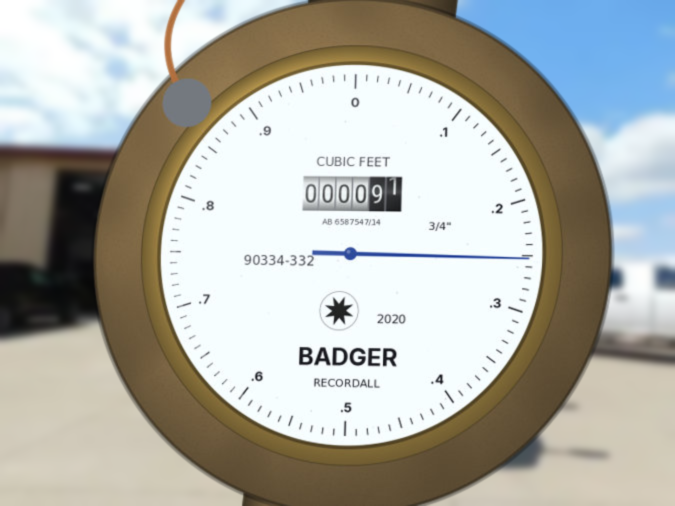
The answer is **91.25** ft³
